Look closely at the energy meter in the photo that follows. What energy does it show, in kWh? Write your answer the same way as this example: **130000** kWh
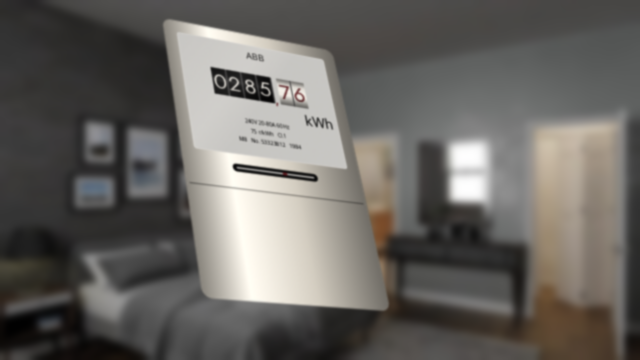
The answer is **285.76** kWh
